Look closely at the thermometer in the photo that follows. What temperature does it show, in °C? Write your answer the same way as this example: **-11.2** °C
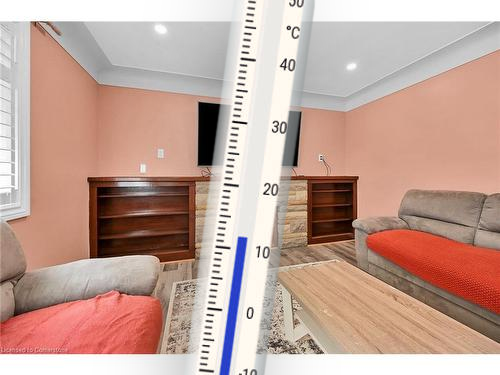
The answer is **12** °C
